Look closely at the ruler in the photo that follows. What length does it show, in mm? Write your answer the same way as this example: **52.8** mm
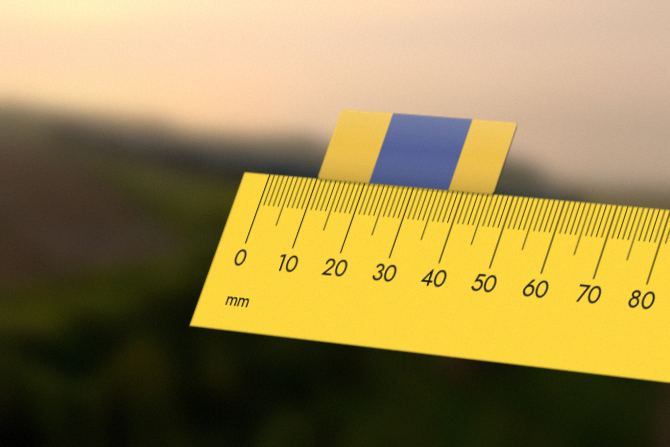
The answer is **36** mm
